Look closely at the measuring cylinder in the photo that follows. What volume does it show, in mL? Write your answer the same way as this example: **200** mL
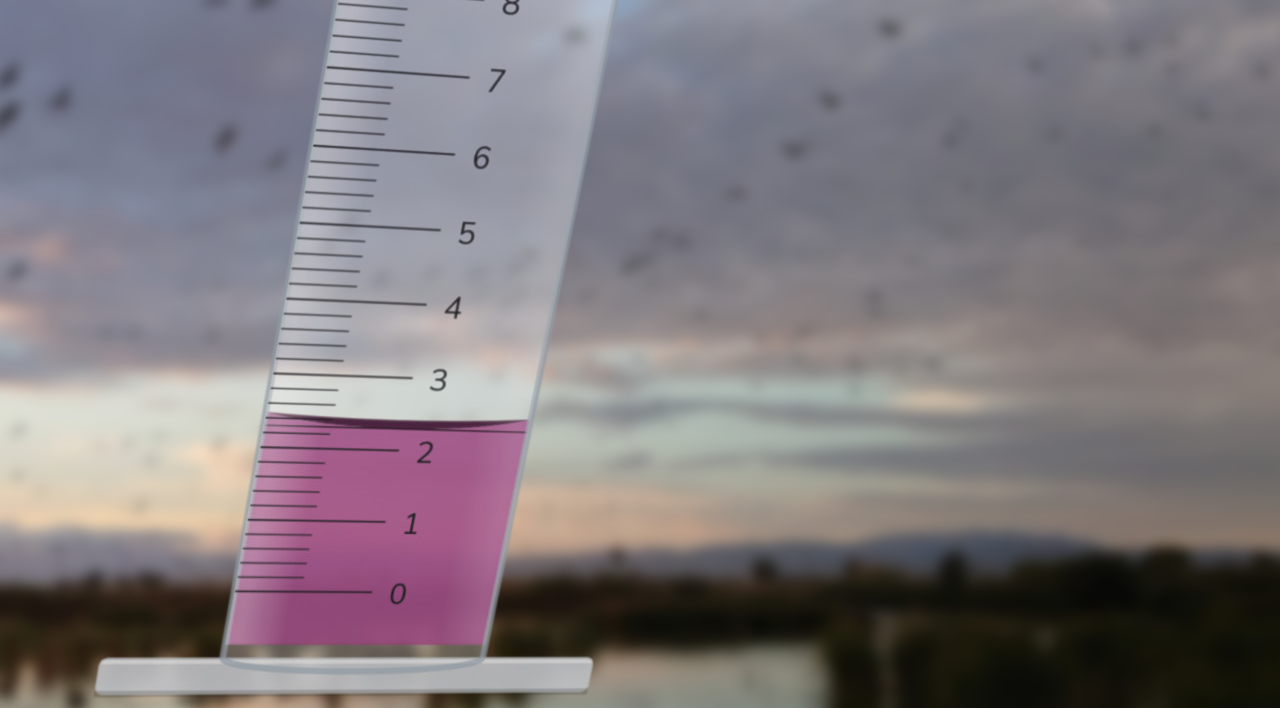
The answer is **2.3** mL
